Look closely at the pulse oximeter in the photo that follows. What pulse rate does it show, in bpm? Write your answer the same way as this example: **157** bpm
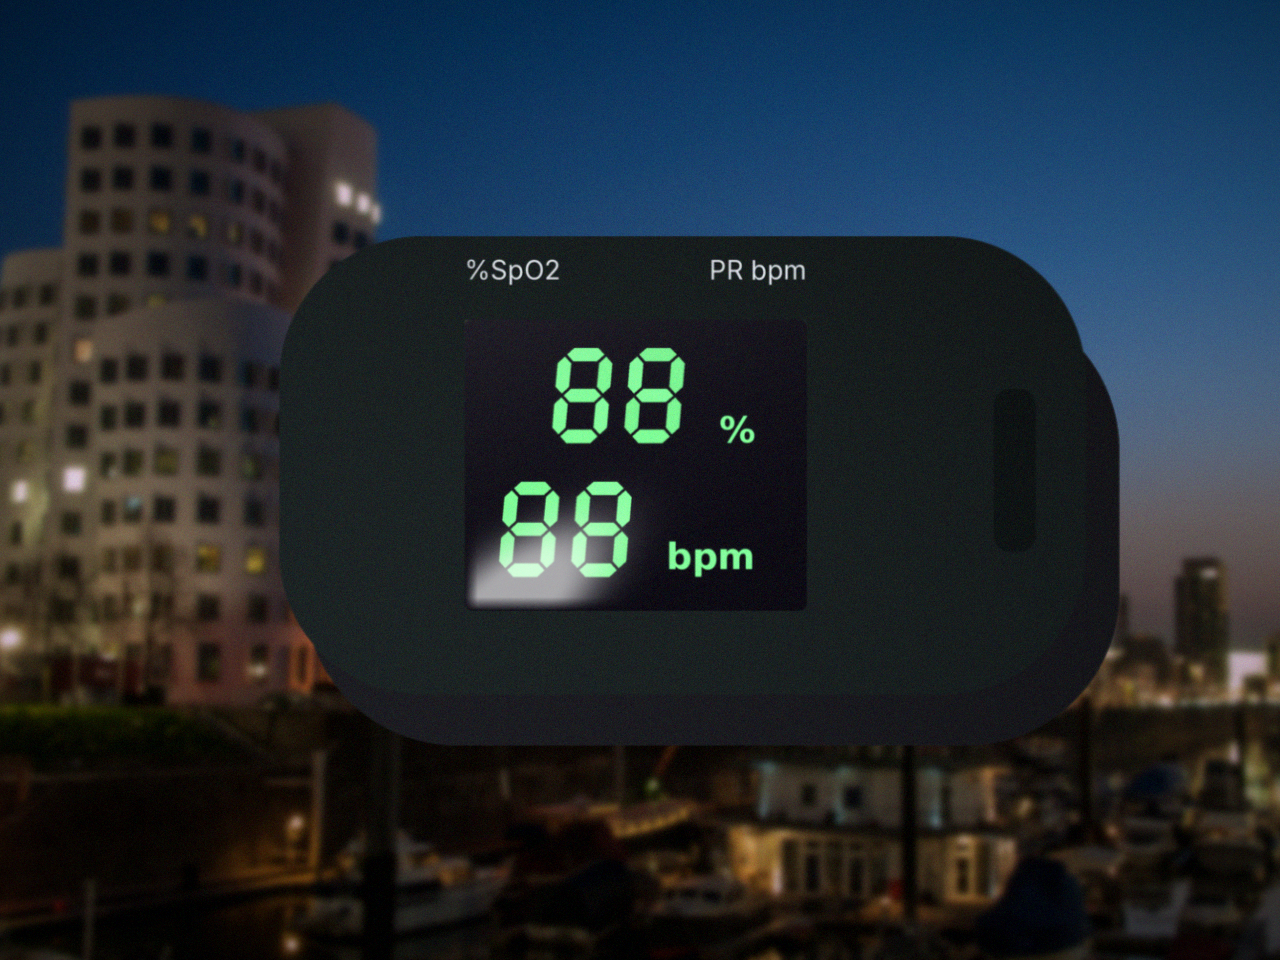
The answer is **88** bpm
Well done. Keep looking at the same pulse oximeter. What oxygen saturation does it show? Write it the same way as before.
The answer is **88** %
